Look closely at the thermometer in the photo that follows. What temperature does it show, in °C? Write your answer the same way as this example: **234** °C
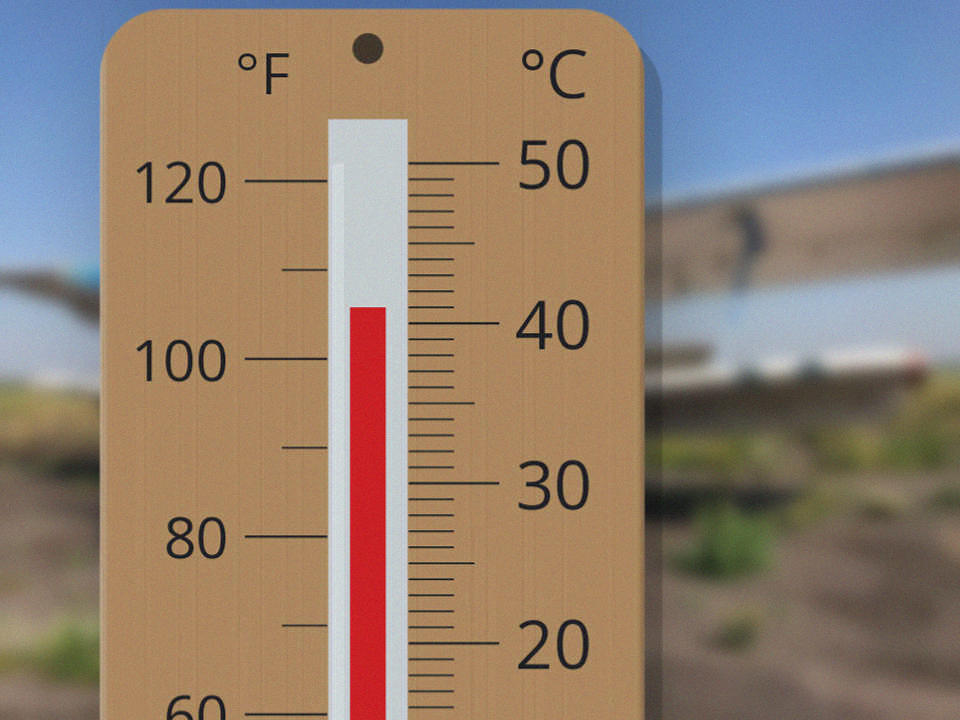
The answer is **41** °C
